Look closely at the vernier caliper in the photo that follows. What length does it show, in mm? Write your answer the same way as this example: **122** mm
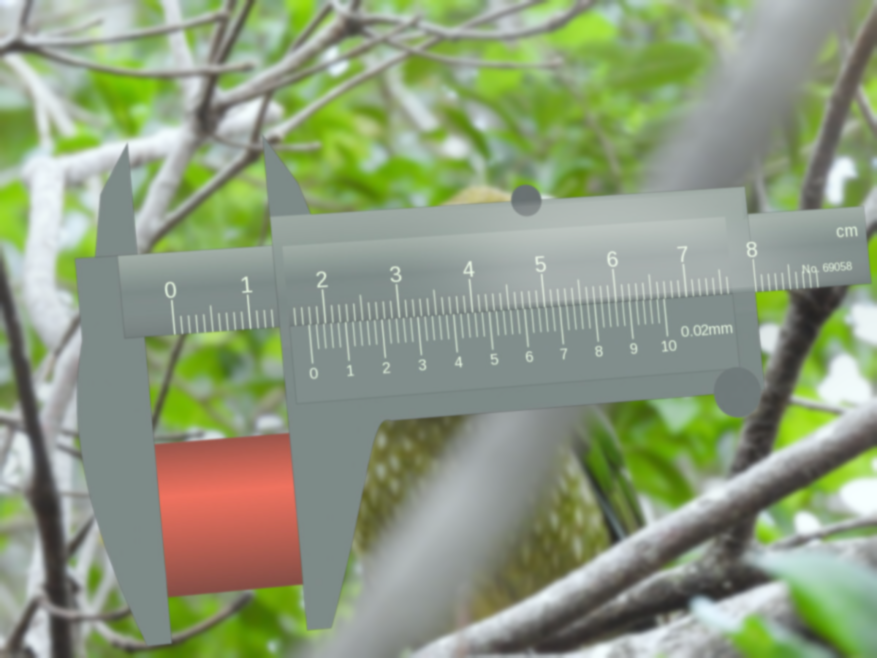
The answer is **17.8** mm
